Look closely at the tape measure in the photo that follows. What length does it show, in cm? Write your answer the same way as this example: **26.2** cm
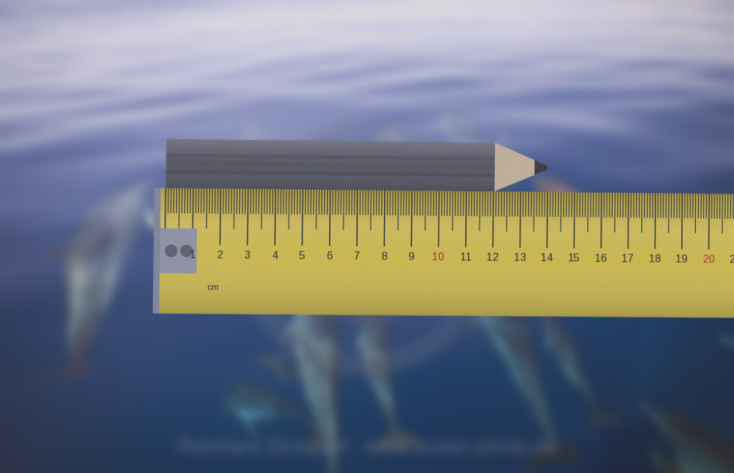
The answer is **14** cm
